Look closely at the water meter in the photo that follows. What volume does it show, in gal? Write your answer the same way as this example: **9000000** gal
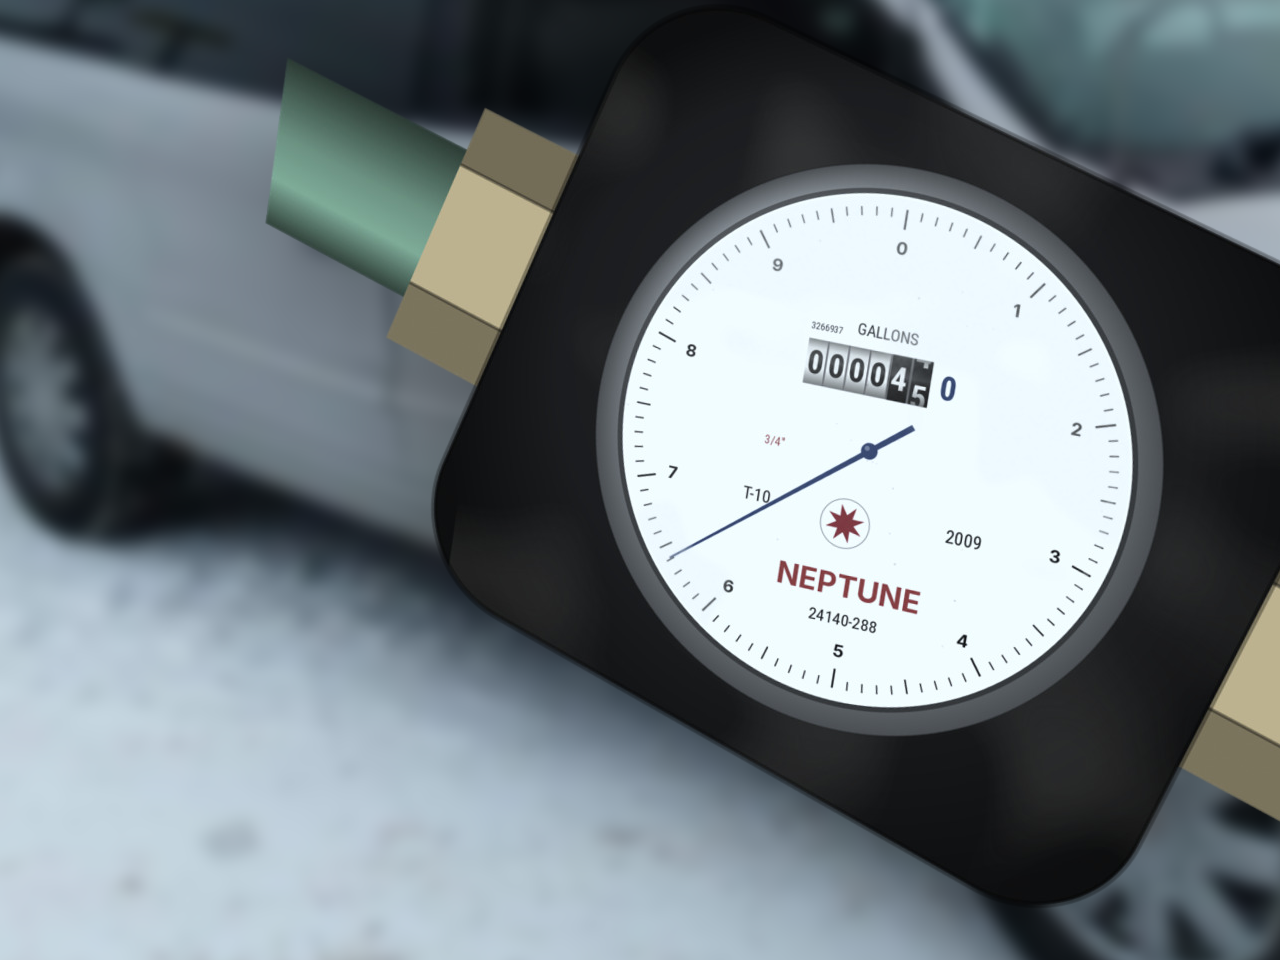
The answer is **446.4** gal
